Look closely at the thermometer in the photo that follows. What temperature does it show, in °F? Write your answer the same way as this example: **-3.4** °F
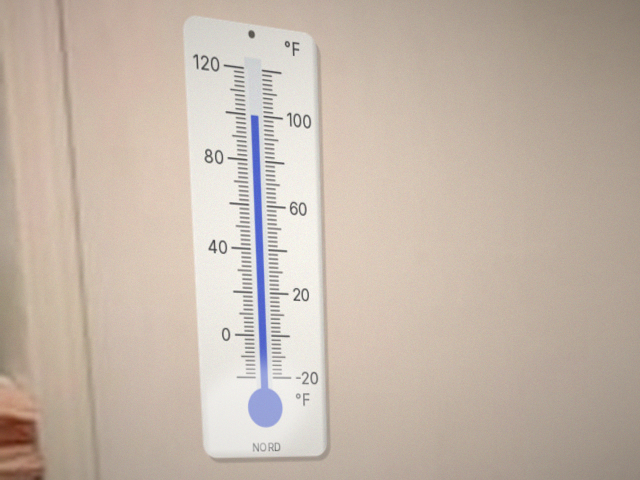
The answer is **100** °F
